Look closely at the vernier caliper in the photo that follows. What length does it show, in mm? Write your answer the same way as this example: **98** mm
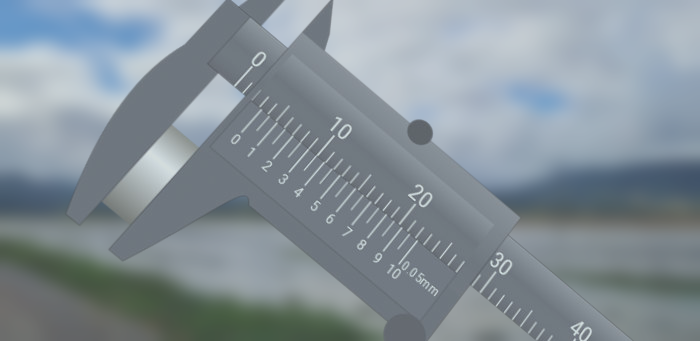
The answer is **3.3** mm
